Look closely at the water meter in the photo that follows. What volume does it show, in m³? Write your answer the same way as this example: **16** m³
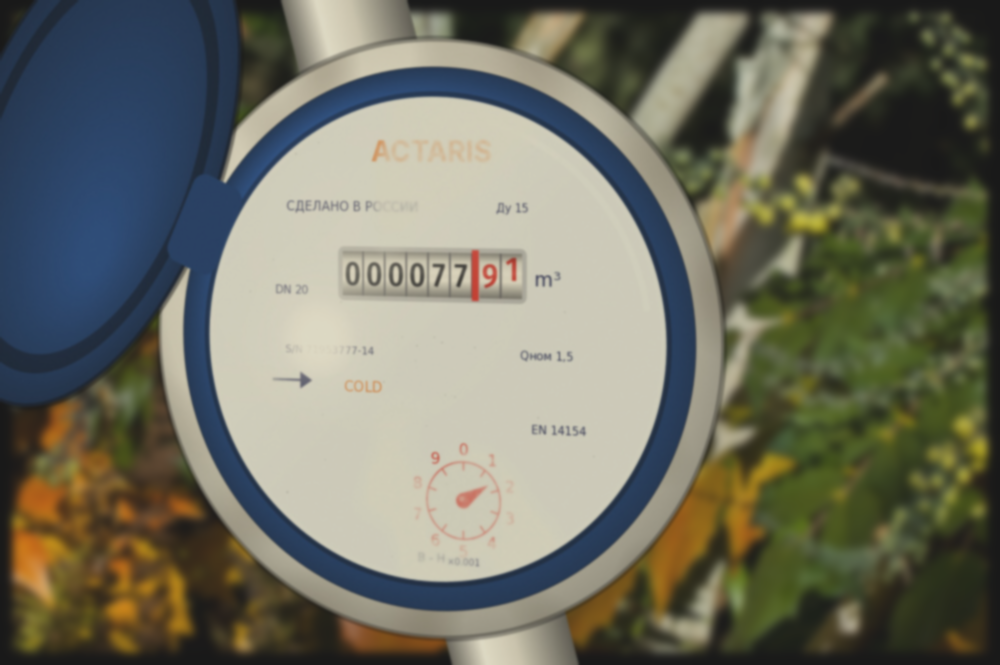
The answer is **77.911** m³
